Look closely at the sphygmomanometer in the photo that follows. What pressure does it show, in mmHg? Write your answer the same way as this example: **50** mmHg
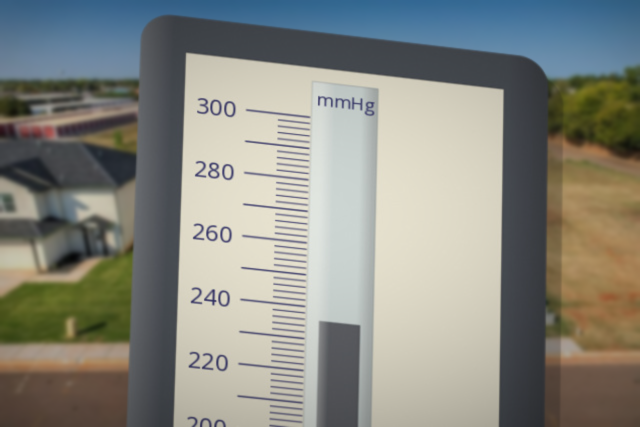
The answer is **236** mmHg
